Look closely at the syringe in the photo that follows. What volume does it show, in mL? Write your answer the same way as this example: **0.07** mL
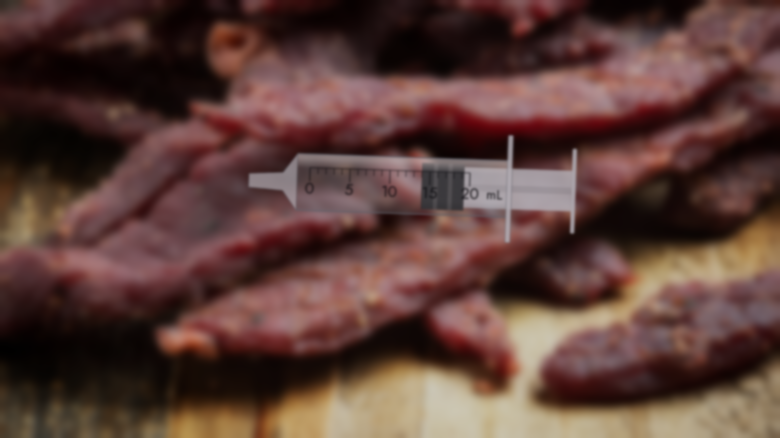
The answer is **14** mL
